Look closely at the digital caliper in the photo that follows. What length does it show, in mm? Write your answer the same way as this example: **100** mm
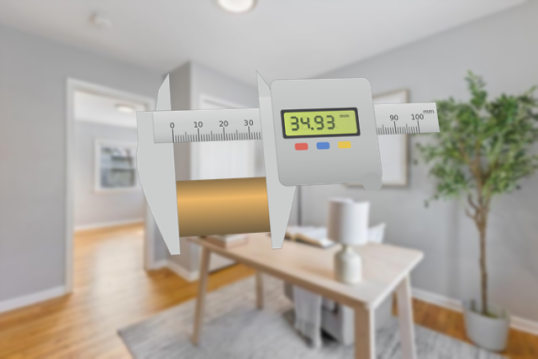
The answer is **34.93** mm
